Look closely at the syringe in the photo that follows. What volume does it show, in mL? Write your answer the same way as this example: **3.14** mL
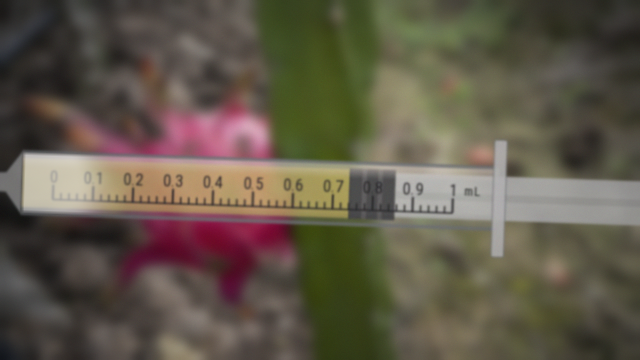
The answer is **0.74** mL
